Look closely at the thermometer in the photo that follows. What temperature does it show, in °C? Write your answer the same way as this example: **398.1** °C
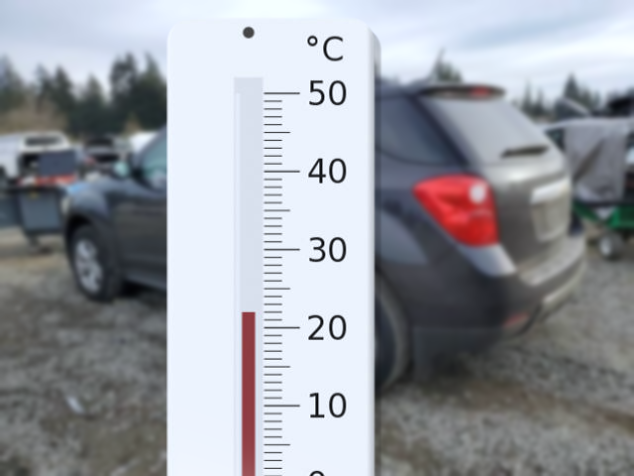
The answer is **22** °C
